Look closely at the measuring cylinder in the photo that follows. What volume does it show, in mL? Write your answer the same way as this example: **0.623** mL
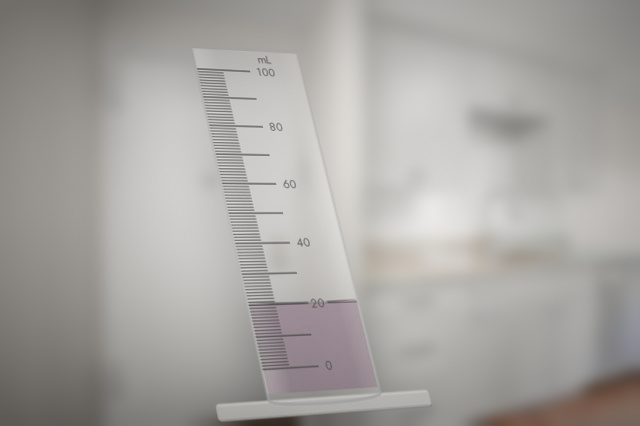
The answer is **20** mL
